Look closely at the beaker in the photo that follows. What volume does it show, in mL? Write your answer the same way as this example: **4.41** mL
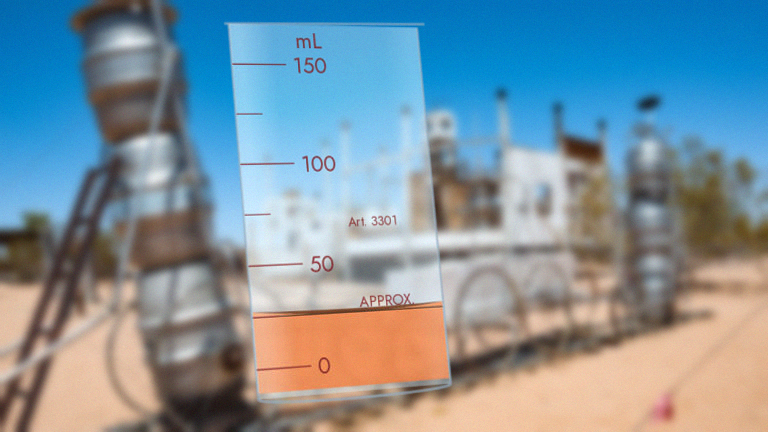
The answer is **25** mL
